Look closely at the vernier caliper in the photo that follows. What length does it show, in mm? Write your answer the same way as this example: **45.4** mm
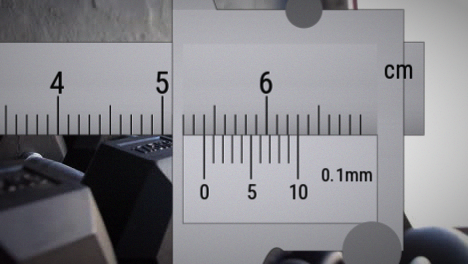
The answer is **54.0** mm
